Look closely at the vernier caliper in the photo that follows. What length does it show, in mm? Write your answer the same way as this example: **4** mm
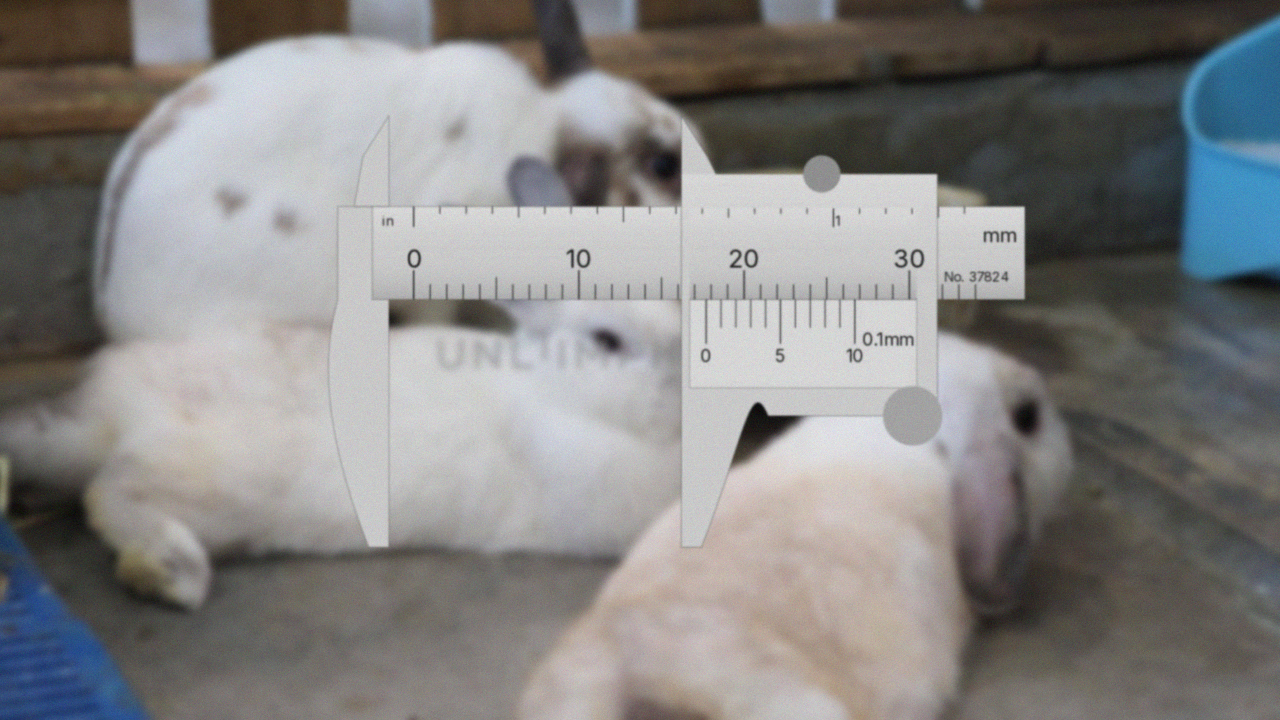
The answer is **17.7** mm
